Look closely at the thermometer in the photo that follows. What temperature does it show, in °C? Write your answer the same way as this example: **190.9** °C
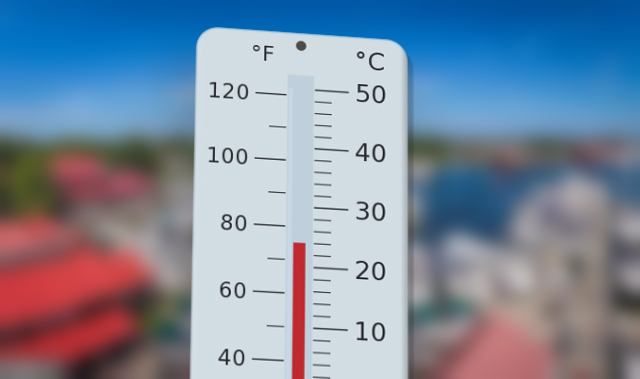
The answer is **24** °C
